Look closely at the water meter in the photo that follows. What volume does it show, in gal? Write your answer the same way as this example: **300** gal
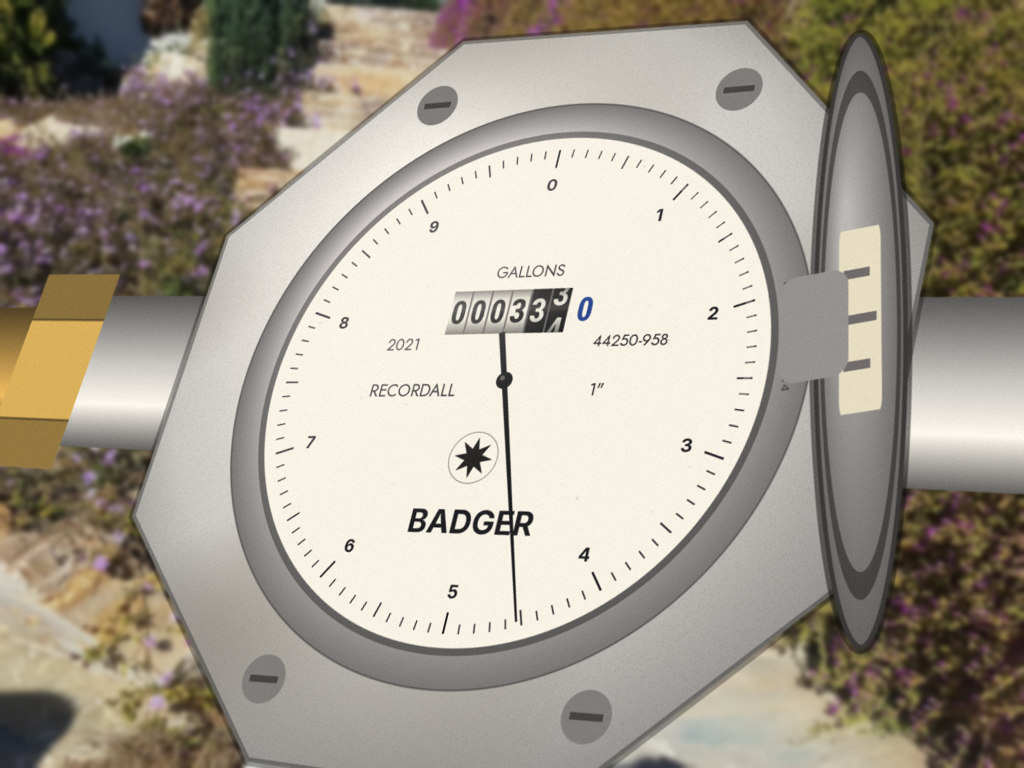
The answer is **3334.5** gal
